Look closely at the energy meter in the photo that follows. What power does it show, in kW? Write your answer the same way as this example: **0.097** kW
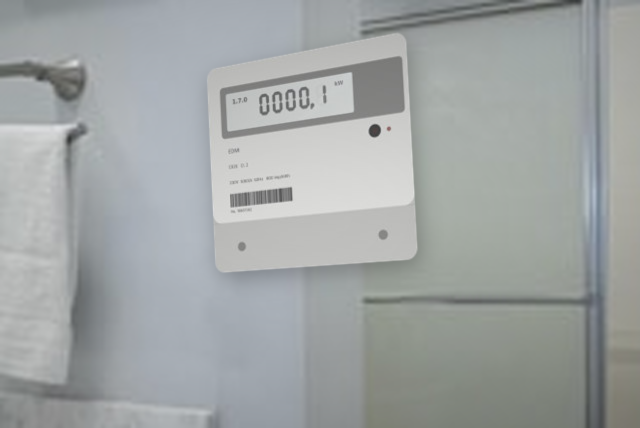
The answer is **0.1** kW
